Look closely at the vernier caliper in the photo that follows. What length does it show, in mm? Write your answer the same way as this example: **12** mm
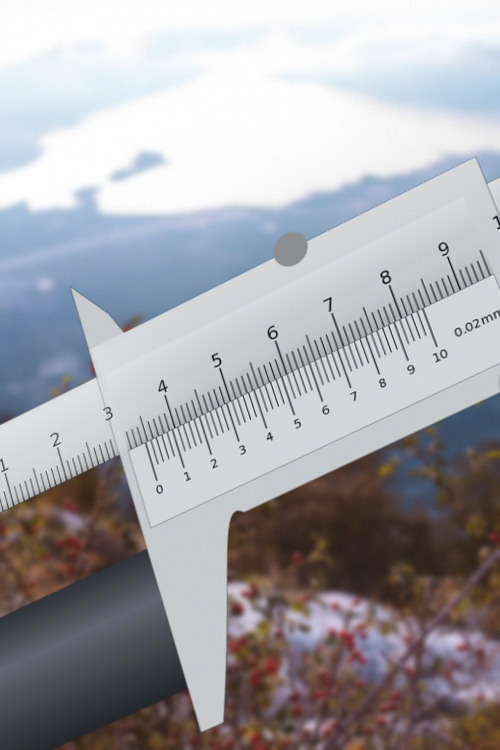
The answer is **34.6** mm
